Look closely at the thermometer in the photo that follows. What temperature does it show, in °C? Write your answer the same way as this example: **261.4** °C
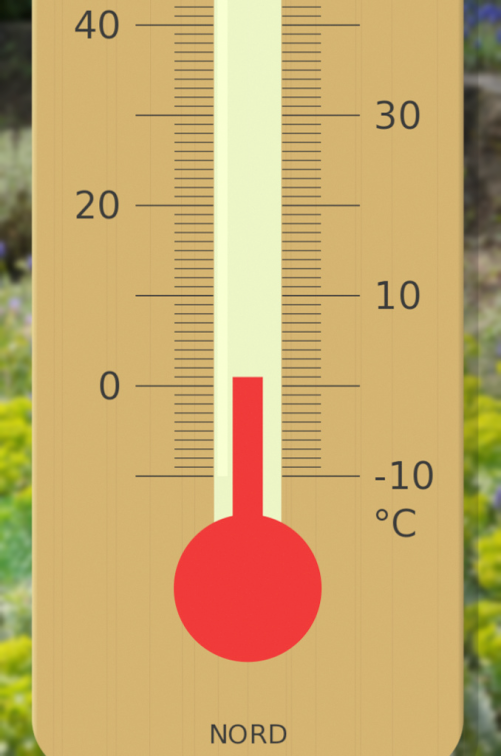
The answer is **1** °C
